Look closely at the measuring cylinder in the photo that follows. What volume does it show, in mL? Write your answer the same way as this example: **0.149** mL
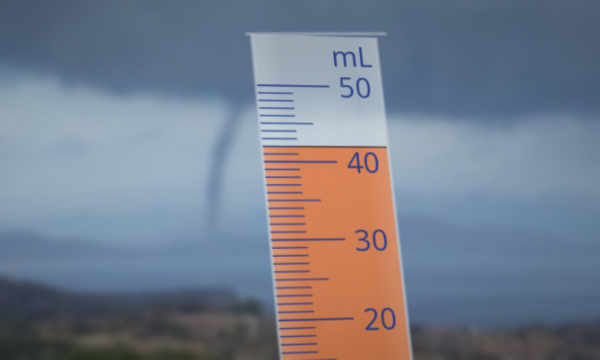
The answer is **42** mL
